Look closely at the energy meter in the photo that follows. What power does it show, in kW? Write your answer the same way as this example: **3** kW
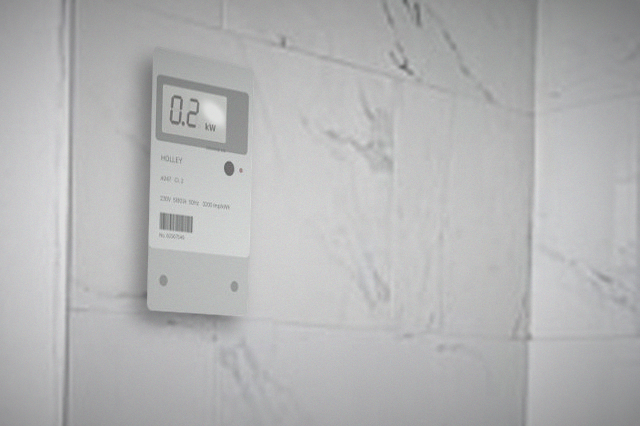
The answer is **0.2** kW
